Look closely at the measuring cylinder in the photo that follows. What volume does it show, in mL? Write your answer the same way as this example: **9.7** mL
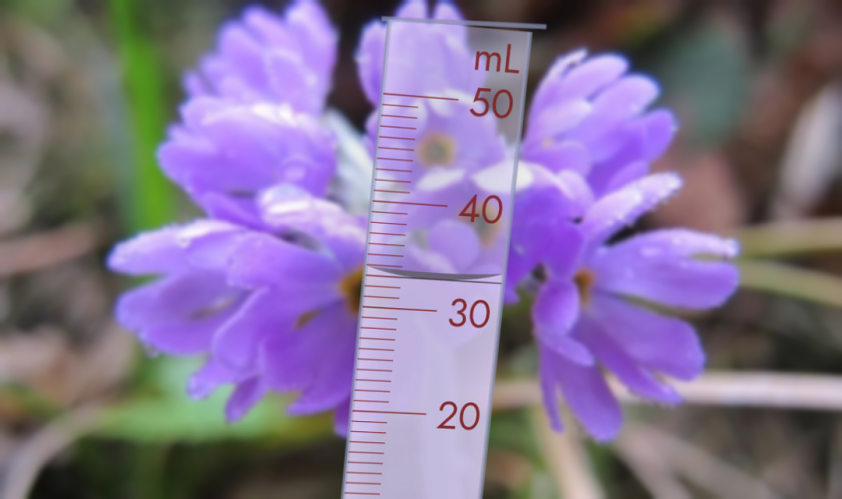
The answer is **33** mL
